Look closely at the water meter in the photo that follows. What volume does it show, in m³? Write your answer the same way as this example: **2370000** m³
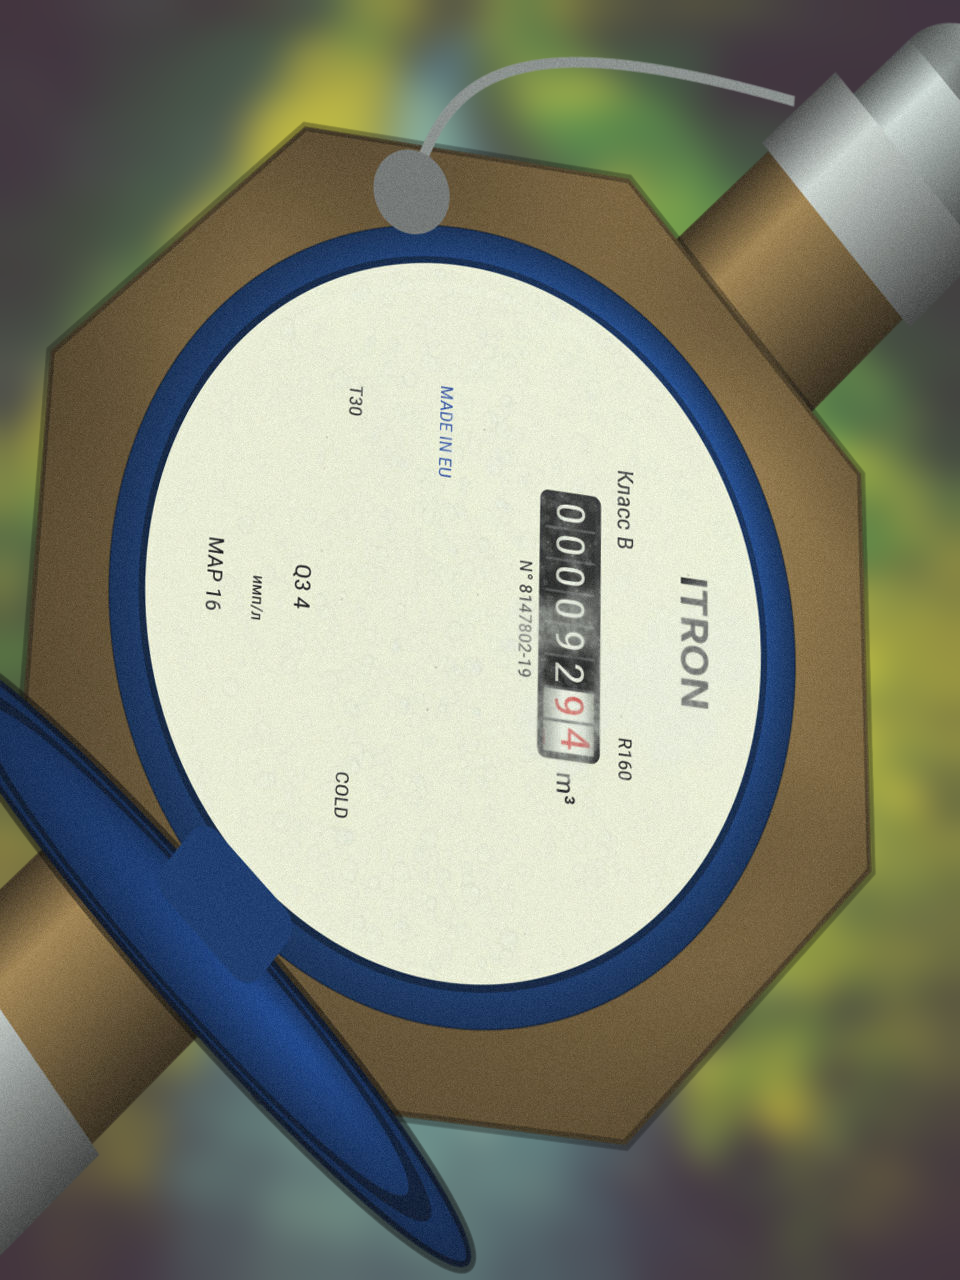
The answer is **92.94** m³
